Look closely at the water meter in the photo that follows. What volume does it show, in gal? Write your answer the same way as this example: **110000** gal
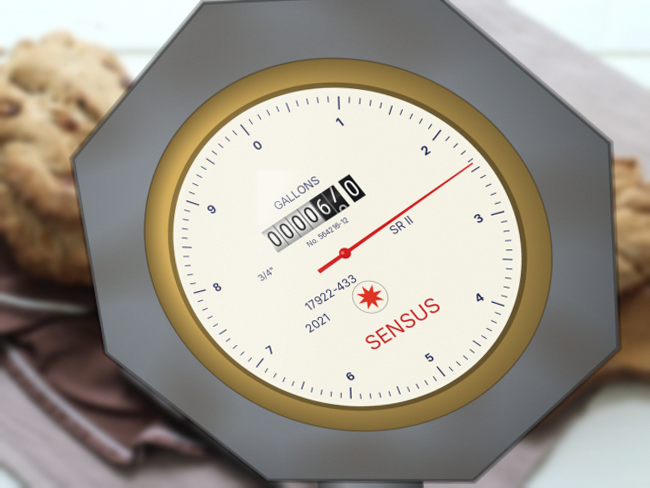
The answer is **672.4** gal
